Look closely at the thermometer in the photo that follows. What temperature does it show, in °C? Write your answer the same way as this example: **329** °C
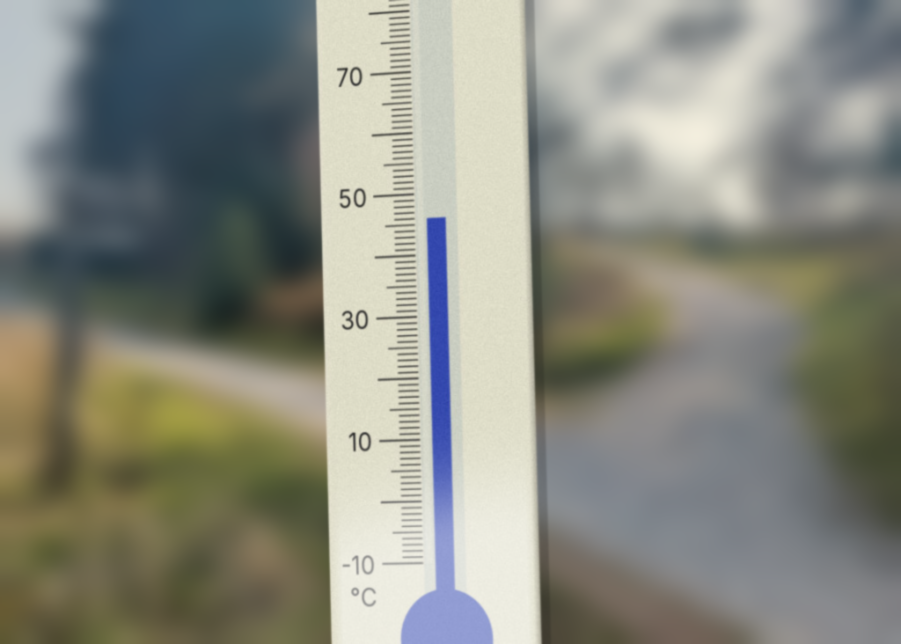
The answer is **46** °C
